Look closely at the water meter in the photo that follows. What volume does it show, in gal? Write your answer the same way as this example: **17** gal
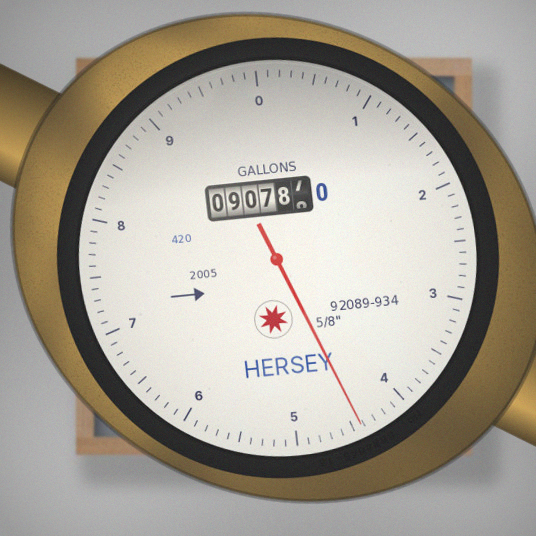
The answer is **907874.4** gal
